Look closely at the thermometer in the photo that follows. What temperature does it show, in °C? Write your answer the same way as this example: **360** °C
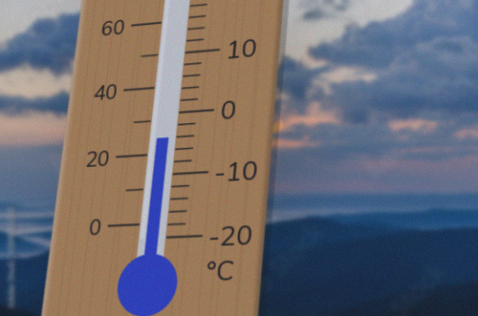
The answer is **-4** °C
